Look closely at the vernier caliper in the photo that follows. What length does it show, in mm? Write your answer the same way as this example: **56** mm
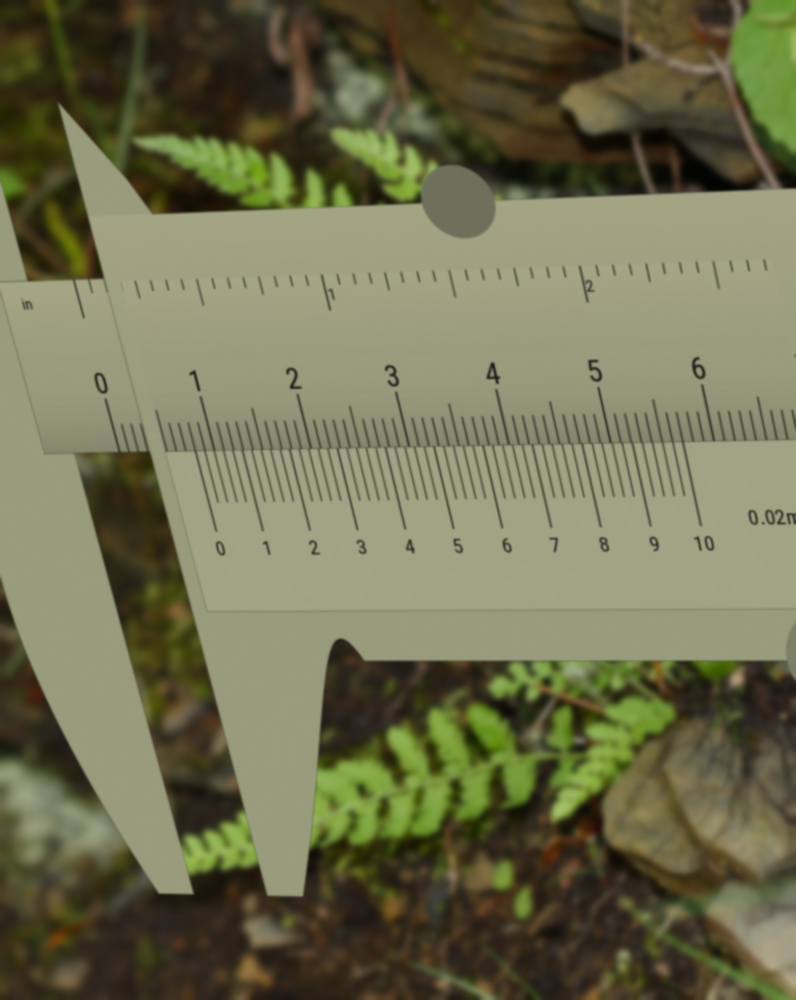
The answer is **8.0** mm
